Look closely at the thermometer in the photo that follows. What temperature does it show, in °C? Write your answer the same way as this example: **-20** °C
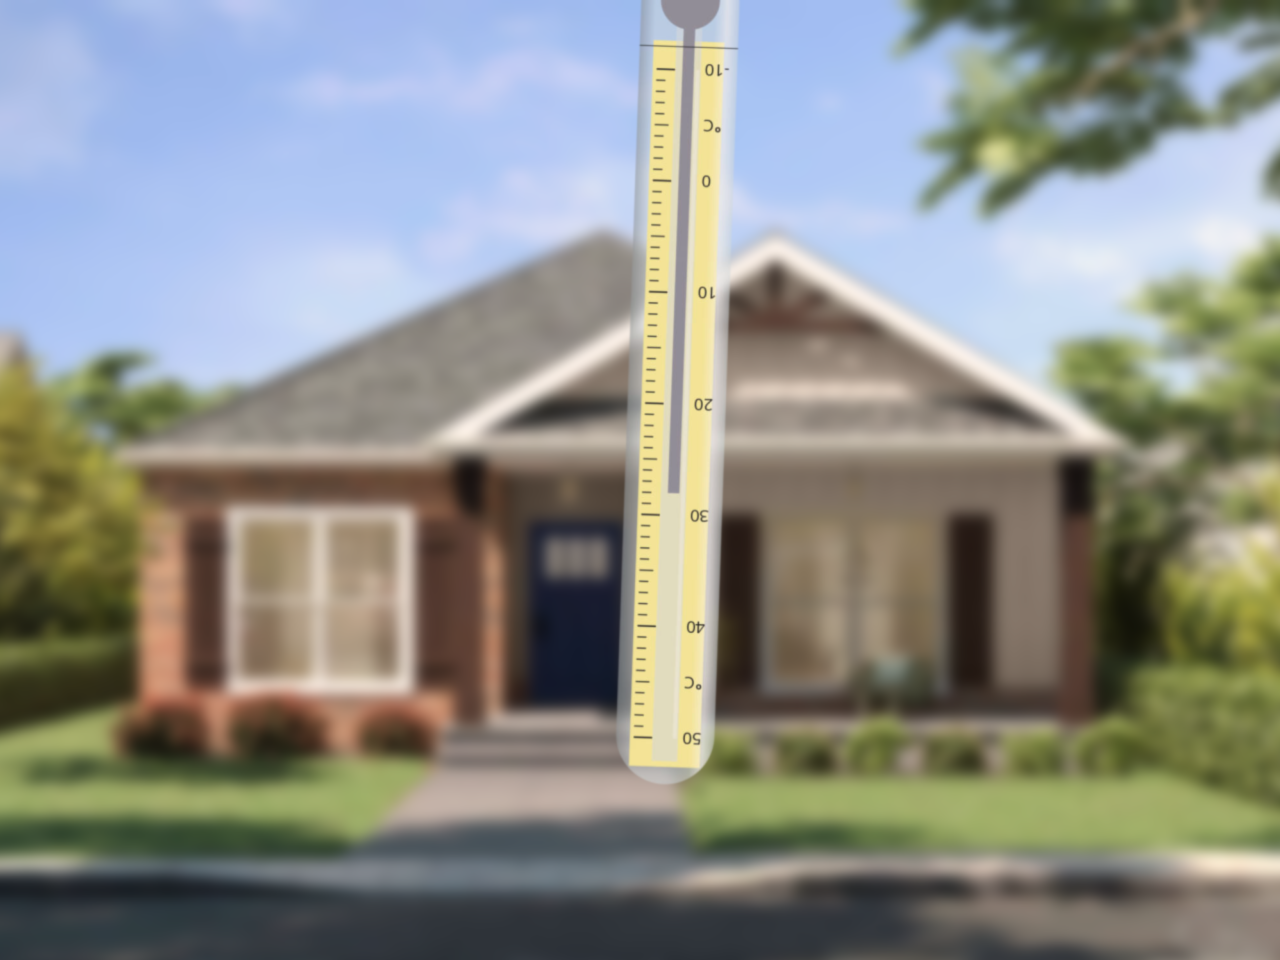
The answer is **28** °C
